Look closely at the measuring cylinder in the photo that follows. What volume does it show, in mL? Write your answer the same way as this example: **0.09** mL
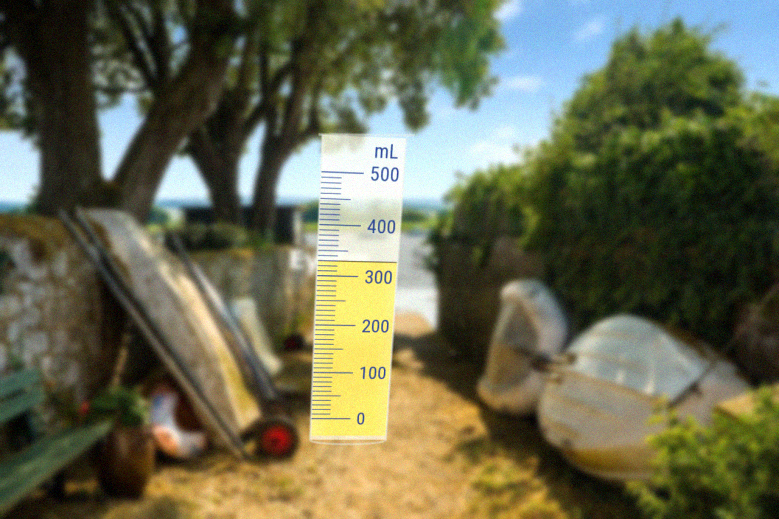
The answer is **330** mL
